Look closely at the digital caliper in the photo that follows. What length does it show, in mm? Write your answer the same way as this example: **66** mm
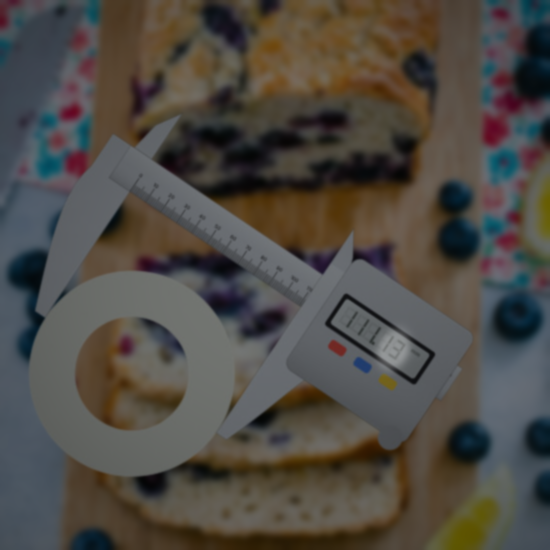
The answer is **111.13** mm
